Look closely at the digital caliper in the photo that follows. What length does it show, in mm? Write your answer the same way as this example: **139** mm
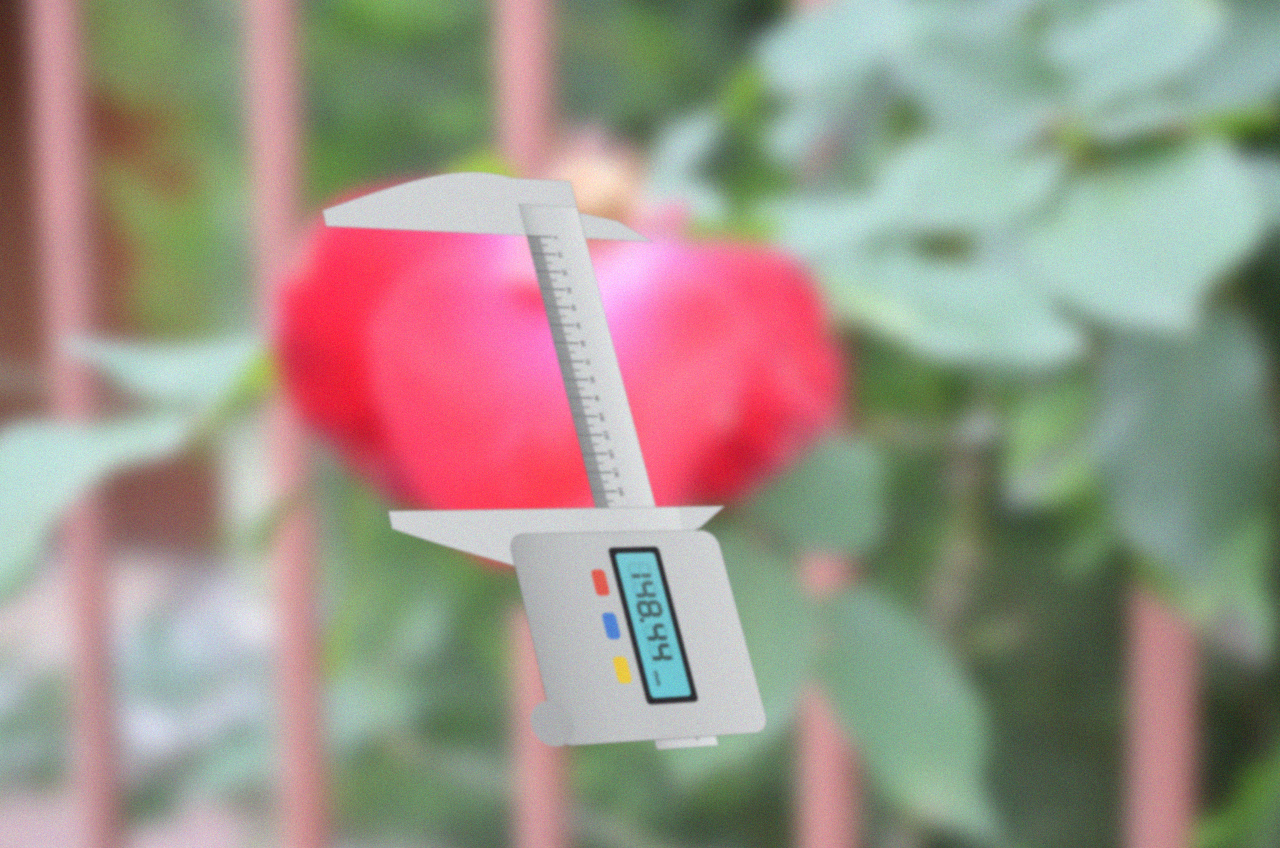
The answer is **148.44** mm
